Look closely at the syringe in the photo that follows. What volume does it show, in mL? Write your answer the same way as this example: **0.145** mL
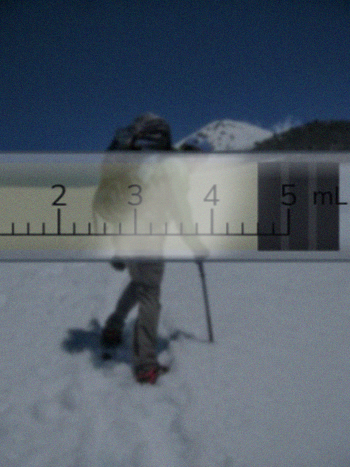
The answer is **4.6** mL
